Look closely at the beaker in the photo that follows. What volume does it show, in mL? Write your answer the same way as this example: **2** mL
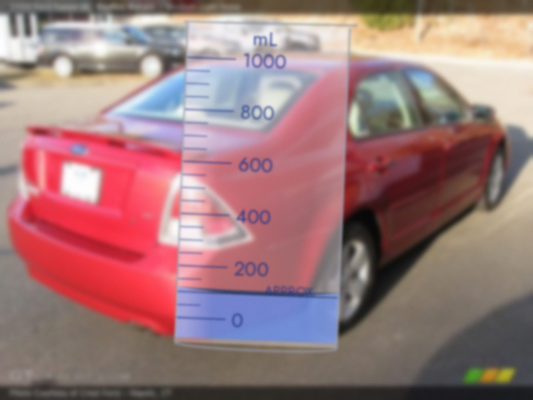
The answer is **100** mL
